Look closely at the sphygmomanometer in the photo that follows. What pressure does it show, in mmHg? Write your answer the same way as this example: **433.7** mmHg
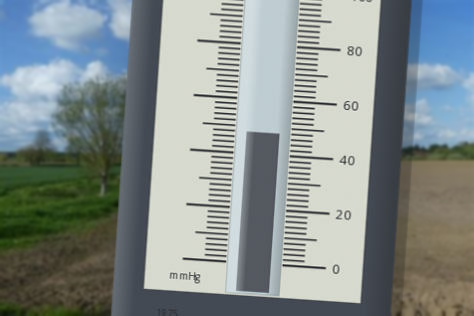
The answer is **48** mmHg
